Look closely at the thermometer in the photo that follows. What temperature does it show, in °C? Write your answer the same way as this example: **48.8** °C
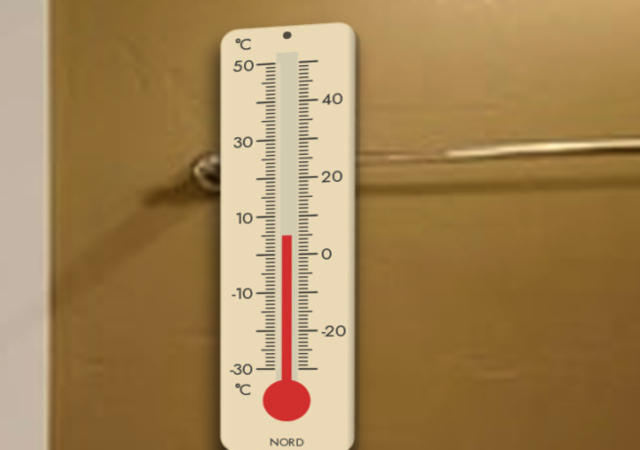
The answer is **5** °C
